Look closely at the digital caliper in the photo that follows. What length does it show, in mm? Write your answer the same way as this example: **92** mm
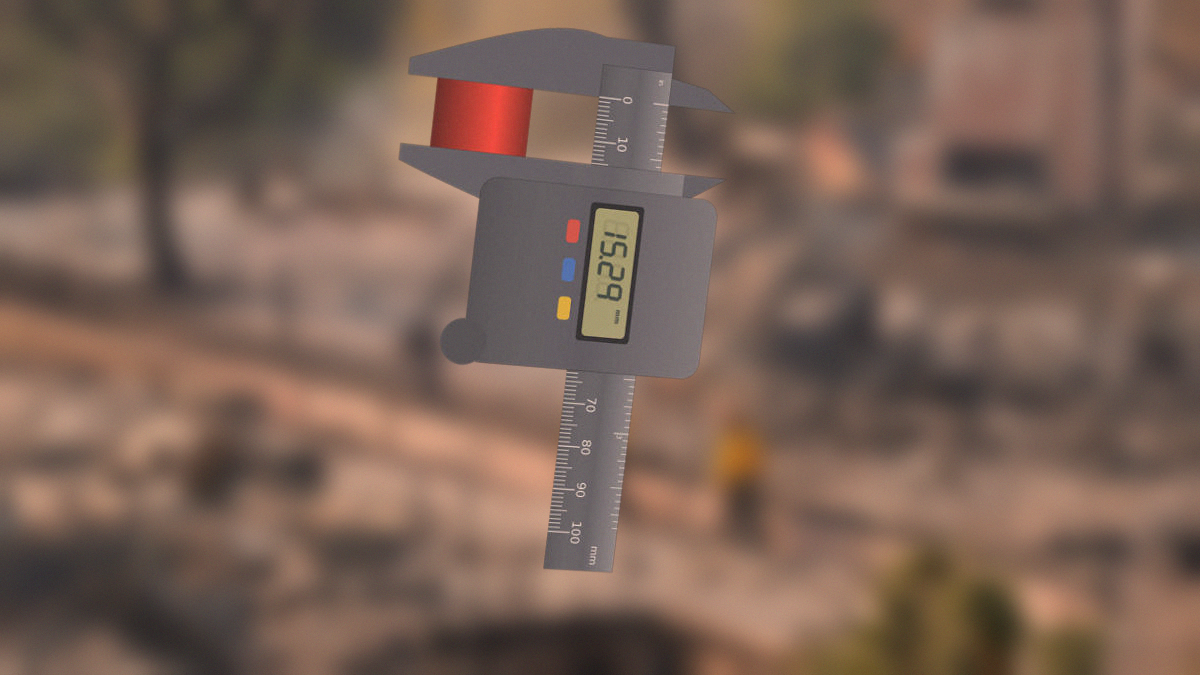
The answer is **15.29** mm
